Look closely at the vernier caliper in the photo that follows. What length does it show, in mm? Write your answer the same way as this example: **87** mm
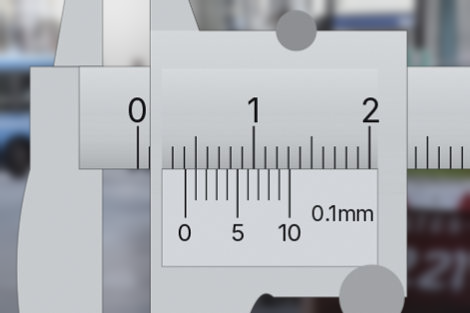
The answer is **4.1** mm
